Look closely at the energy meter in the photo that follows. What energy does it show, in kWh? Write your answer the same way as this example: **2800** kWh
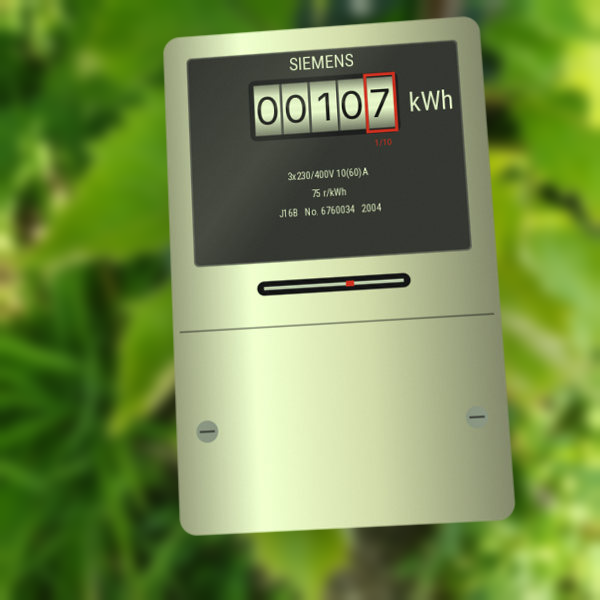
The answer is **10.7** kWh
